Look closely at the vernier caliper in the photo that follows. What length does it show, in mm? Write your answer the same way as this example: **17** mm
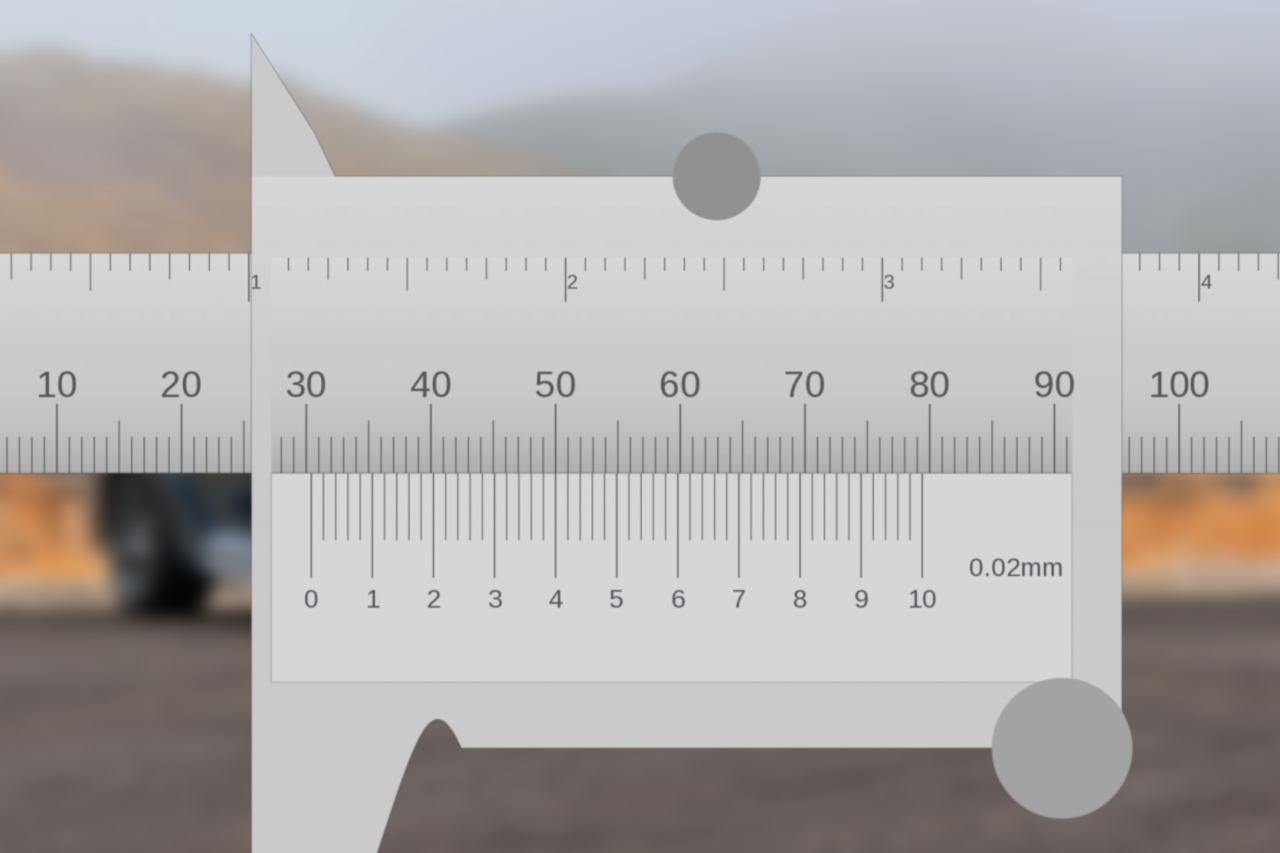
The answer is **30.4** mm
